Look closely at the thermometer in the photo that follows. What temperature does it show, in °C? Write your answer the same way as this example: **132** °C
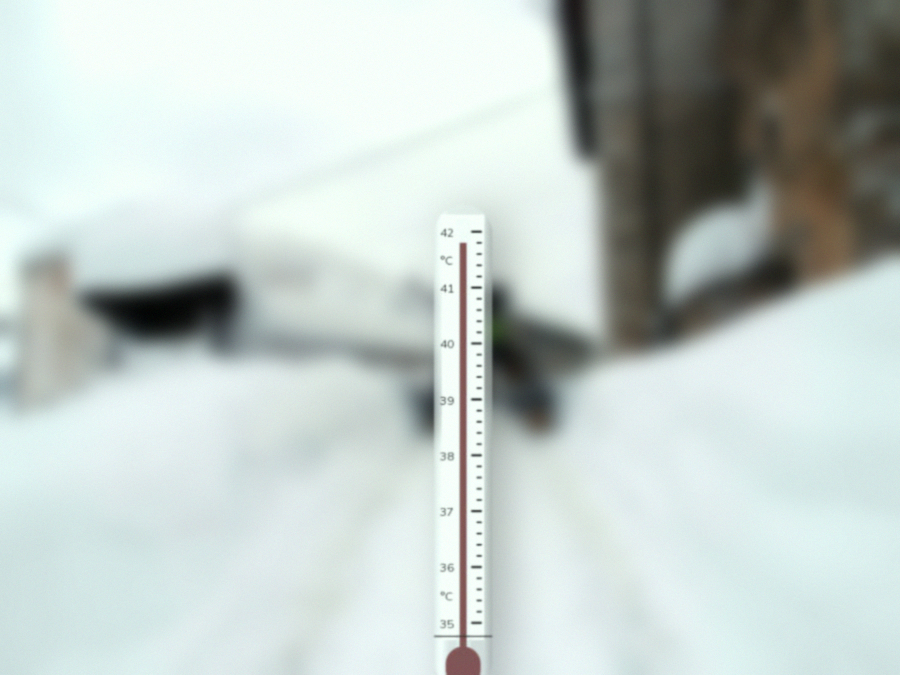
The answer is **41.8** °C
